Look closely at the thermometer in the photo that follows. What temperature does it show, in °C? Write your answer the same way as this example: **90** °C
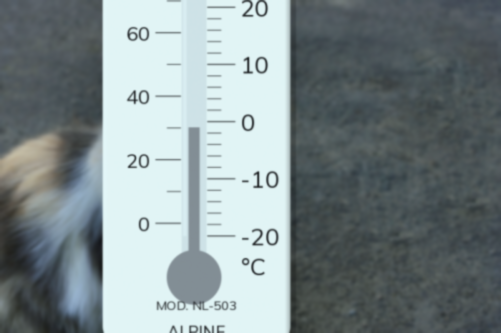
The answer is **-1** °C
